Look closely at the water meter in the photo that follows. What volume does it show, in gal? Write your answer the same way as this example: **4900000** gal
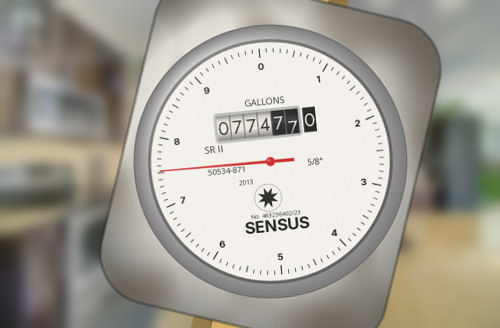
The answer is **774767.5** gal
